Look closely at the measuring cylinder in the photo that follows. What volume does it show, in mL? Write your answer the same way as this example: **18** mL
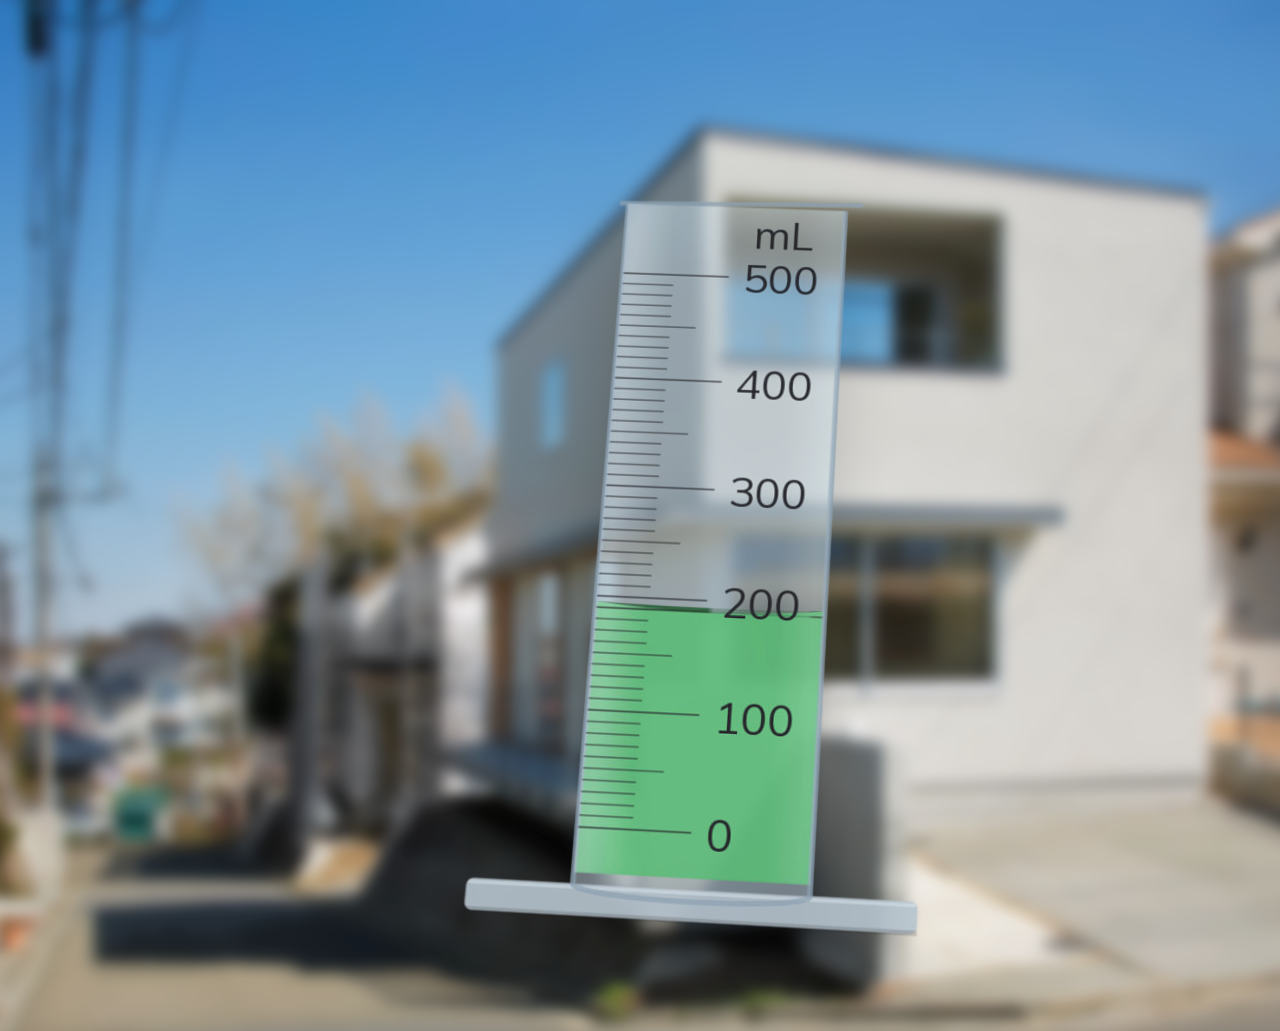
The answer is **190** mL
